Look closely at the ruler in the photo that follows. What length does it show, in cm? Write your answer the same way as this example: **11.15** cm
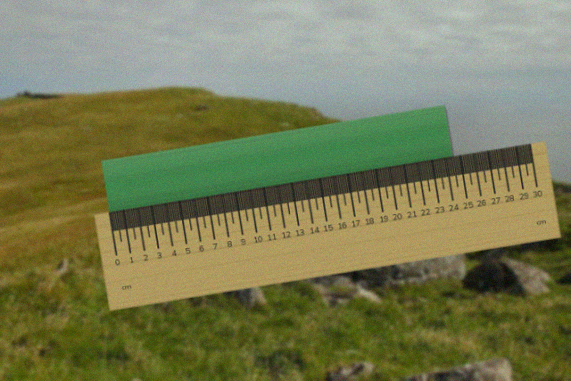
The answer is **24.5** cm
